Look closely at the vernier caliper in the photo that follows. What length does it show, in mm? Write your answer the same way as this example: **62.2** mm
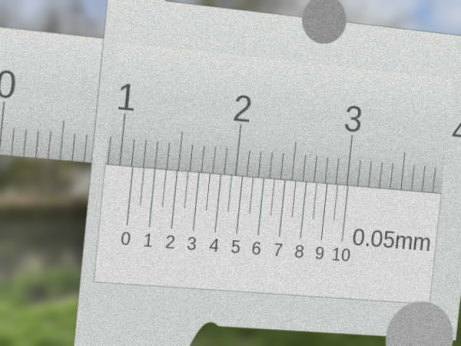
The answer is **11.1** mm
